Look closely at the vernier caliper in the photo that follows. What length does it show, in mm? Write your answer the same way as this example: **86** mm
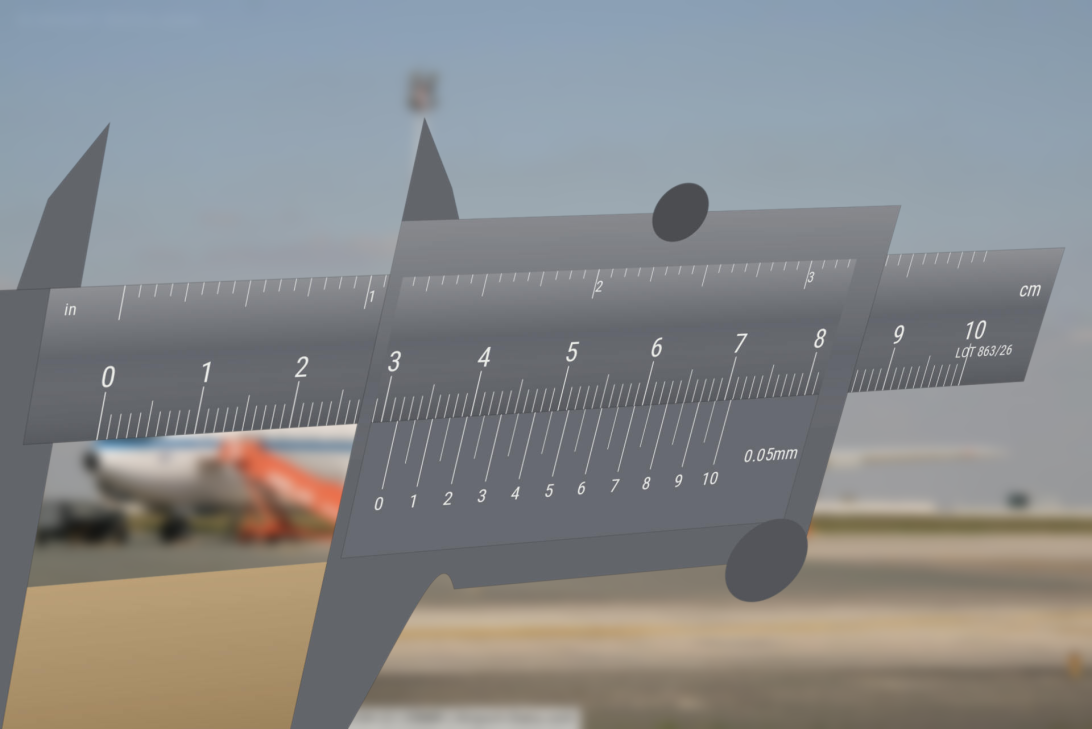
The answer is **31.8** mm
